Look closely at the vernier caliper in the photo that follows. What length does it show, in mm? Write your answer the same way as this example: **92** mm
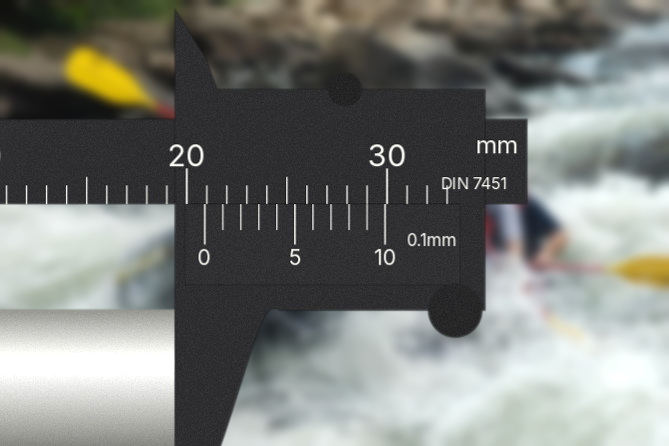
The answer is **20.9** mm
